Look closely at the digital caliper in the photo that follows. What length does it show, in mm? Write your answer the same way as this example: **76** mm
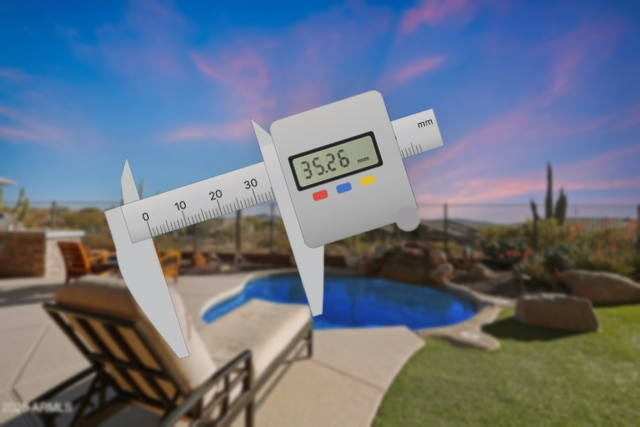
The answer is **35.26** mm
